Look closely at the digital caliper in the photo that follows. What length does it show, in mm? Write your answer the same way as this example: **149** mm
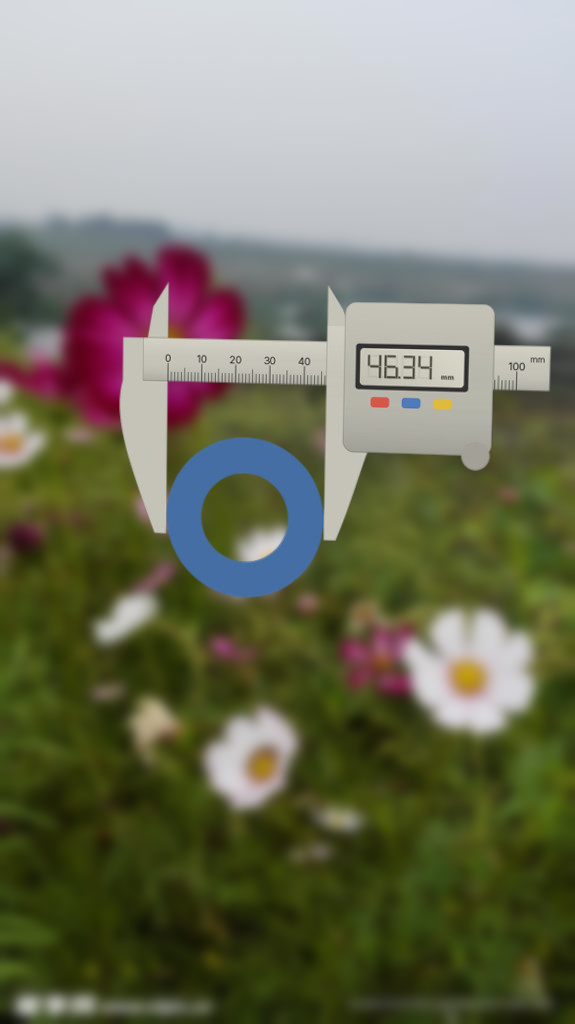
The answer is **46.34** mm
